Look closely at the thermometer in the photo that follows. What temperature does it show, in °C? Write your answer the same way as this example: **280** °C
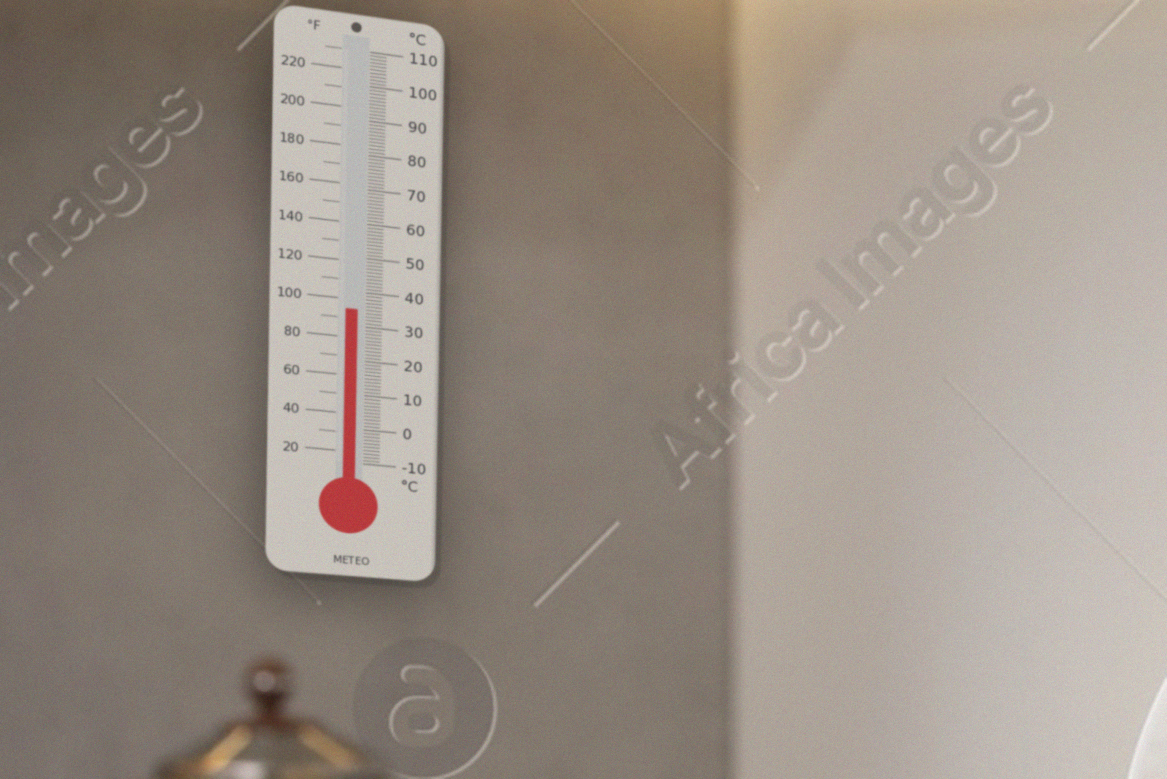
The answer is **35** °C
